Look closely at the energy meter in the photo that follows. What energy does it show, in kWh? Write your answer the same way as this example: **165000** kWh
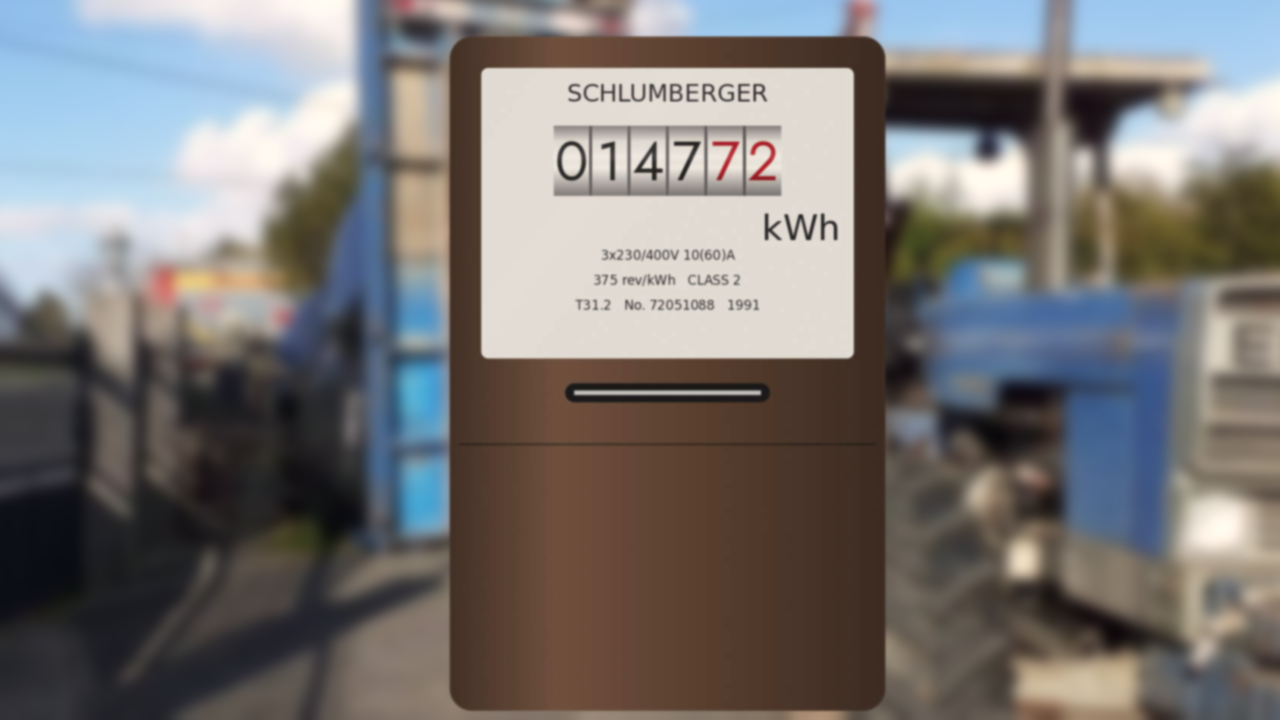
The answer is **147.72** kWh
